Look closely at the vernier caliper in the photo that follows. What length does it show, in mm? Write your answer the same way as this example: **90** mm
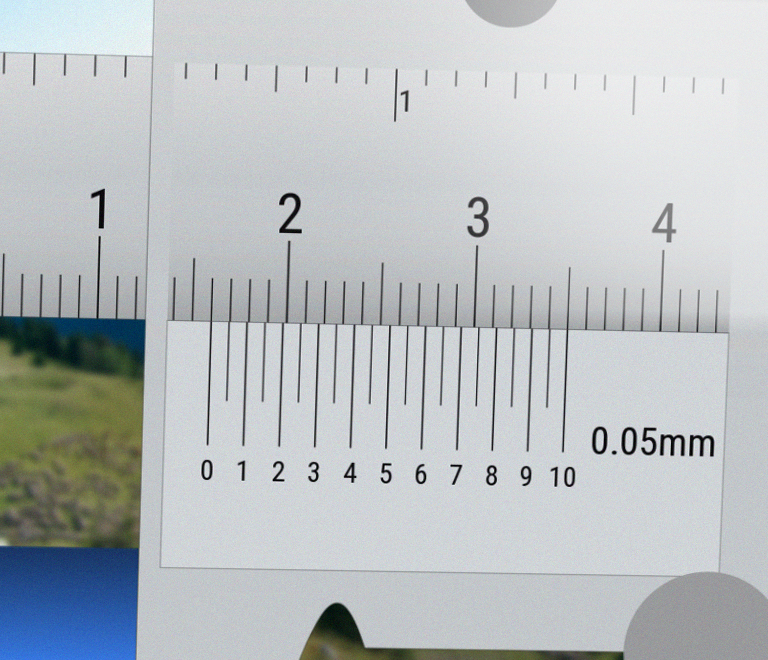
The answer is **16.0** mm
